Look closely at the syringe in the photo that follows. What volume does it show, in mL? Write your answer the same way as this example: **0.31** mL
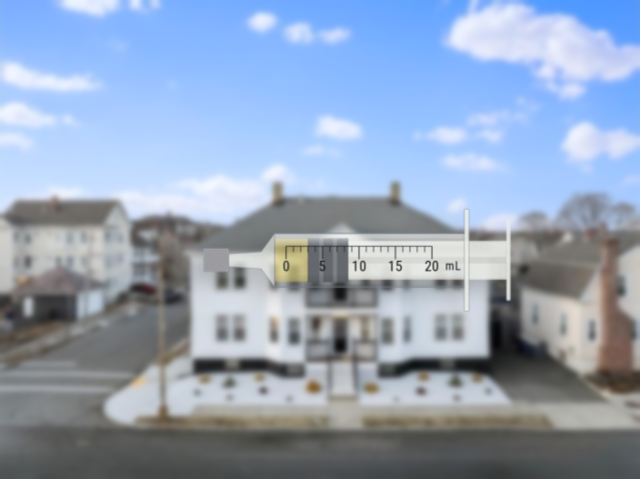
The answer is **3** mL
